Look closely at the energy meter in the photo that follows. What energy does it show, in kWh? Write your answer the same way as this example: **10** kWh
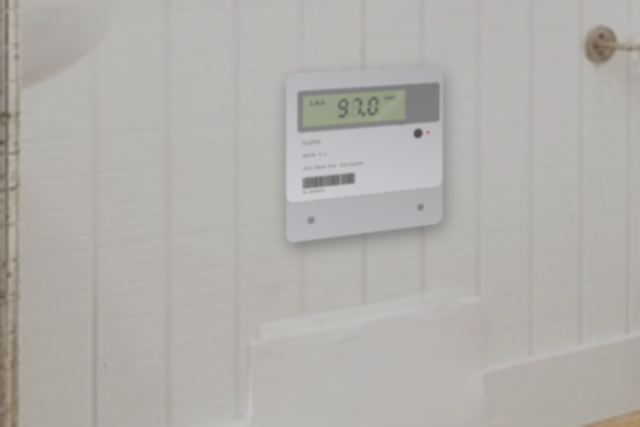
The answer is **97.0** kWh
